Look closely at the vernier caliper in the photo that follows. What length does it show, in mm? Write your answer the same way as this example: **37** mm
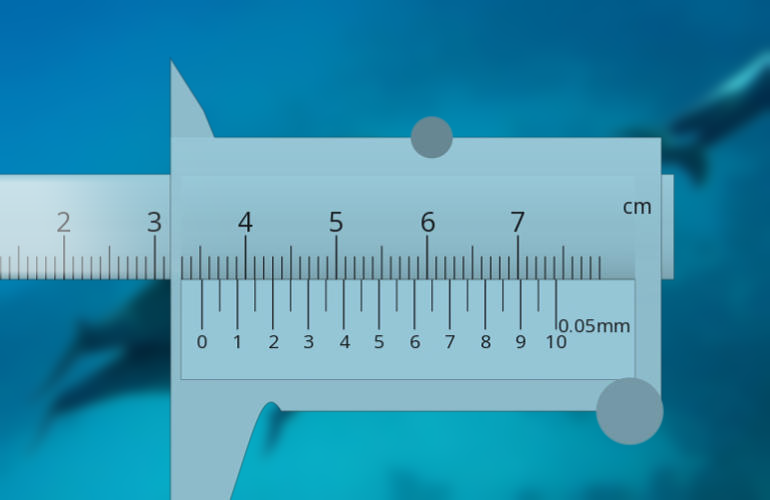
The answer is **35.2** mm
